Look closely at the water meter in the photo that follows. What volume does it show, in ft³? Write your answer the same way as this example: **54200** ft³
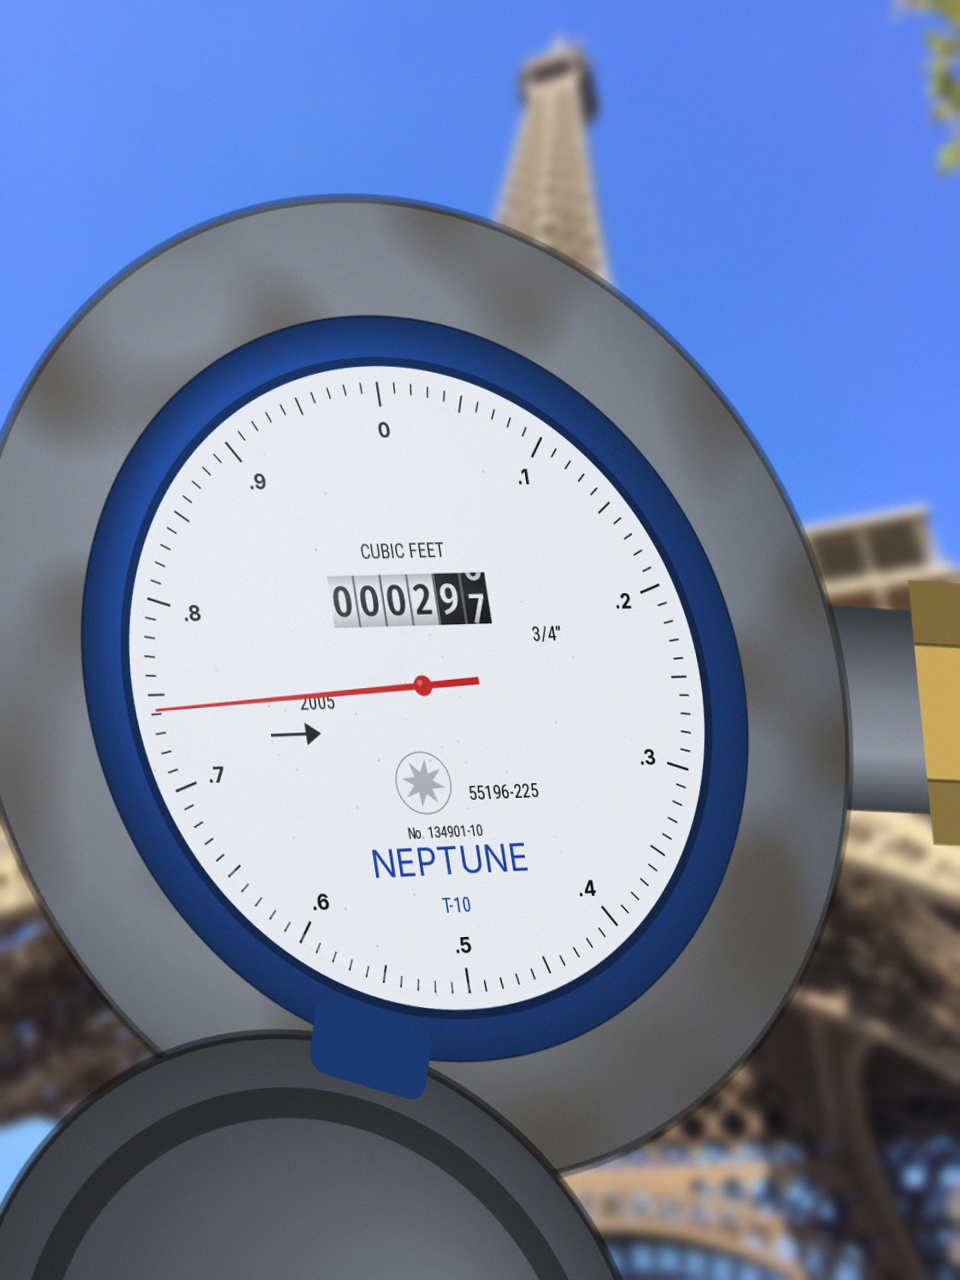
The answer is **296.74** ft³
